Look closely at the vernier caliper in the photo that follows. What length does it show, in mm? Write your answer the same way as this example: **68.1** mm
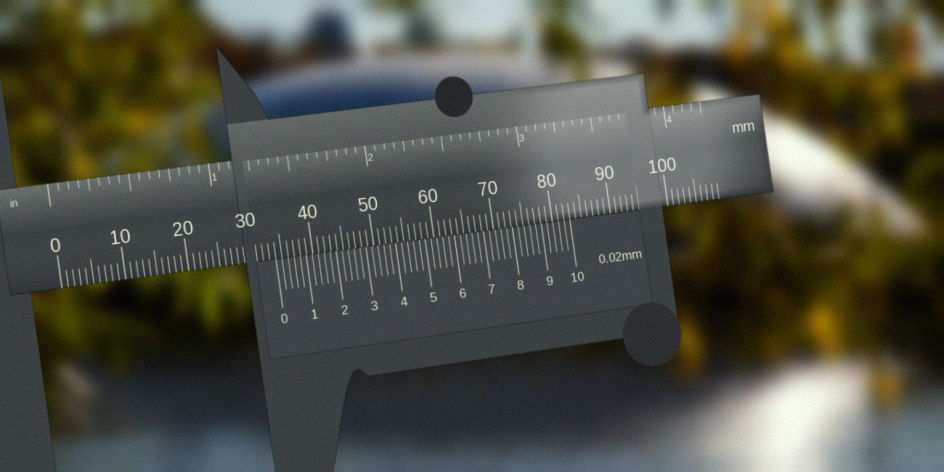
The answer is **34.0** mm
